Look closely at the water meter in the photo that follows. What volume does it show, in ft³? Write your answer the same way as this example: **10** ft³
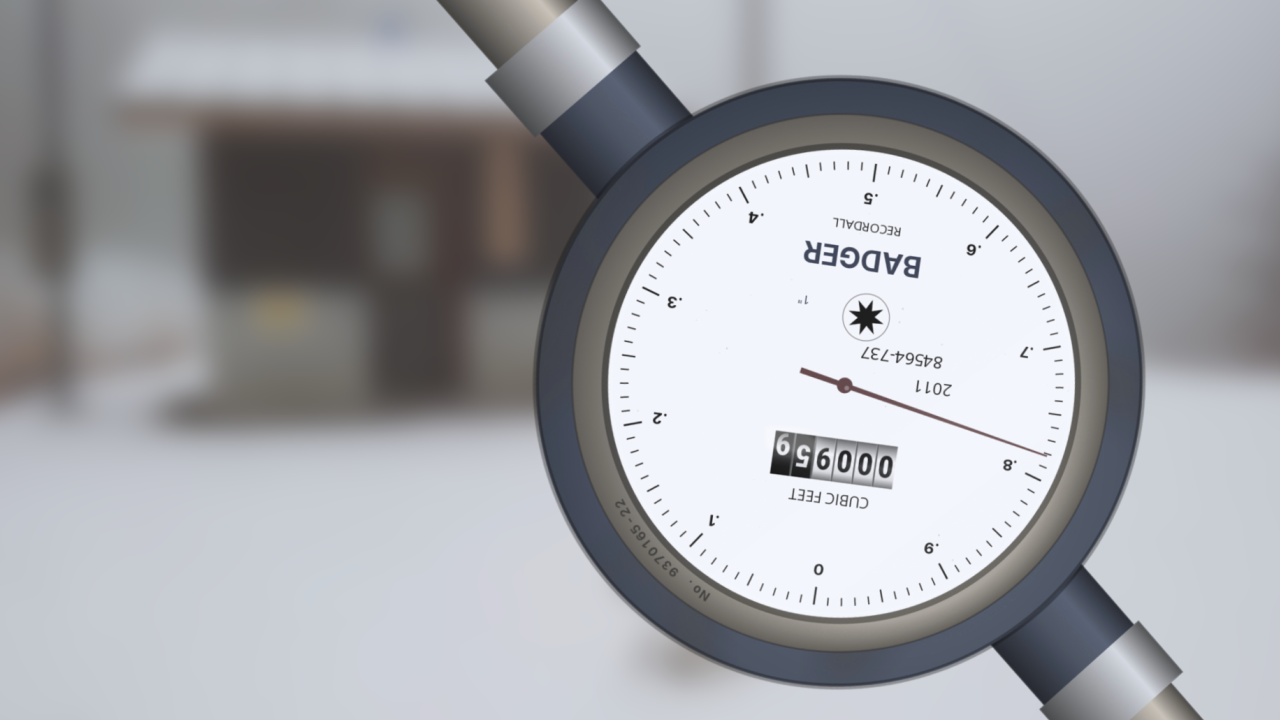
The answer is **958.78** ft³
